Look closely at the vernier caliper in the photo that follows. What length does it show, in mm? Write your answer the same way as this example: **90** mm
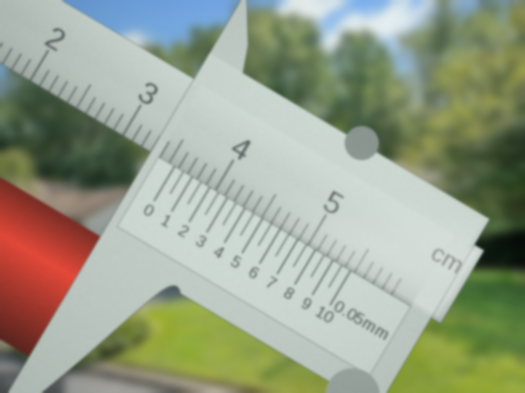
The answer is **35.6** mm
